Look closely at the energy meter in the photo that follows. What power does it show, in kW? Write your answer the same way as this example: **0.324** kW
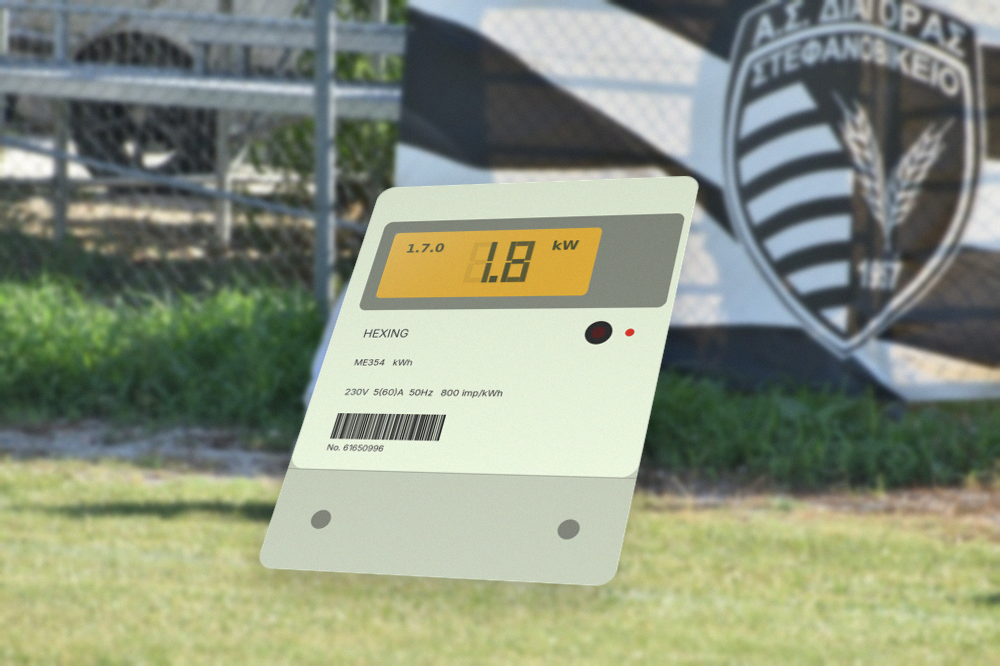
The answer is **1.8** kW
